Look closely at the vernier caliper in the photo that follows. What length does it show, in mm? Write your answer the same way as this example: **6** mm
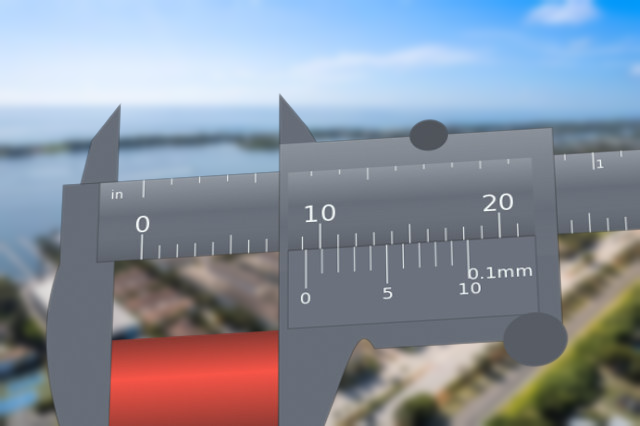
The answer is **9.2** mm
